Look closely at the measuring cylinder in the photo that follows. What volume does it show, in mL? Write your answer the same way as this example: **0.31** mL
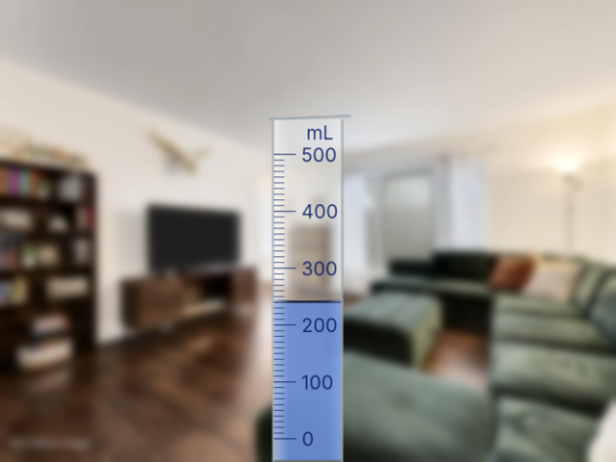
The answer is **240** mL
